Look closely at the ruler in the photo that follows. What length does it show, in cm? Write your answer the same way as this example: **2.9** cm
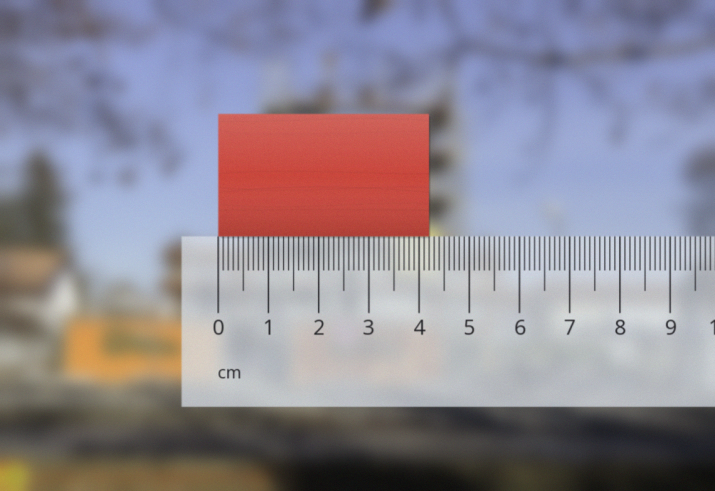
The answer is **4.2** cm
